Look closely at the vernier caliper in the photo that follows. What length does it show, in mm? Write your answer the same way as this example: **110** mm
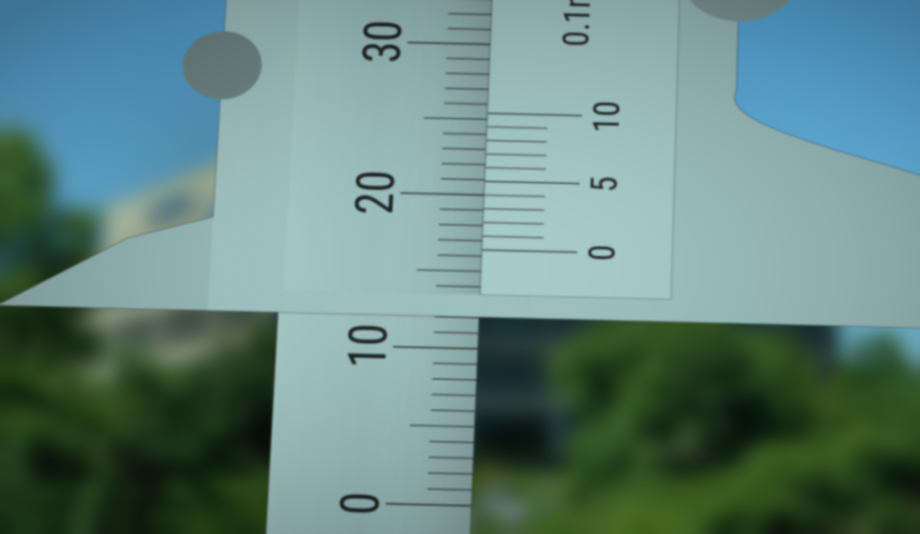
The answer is **16.4** mm
